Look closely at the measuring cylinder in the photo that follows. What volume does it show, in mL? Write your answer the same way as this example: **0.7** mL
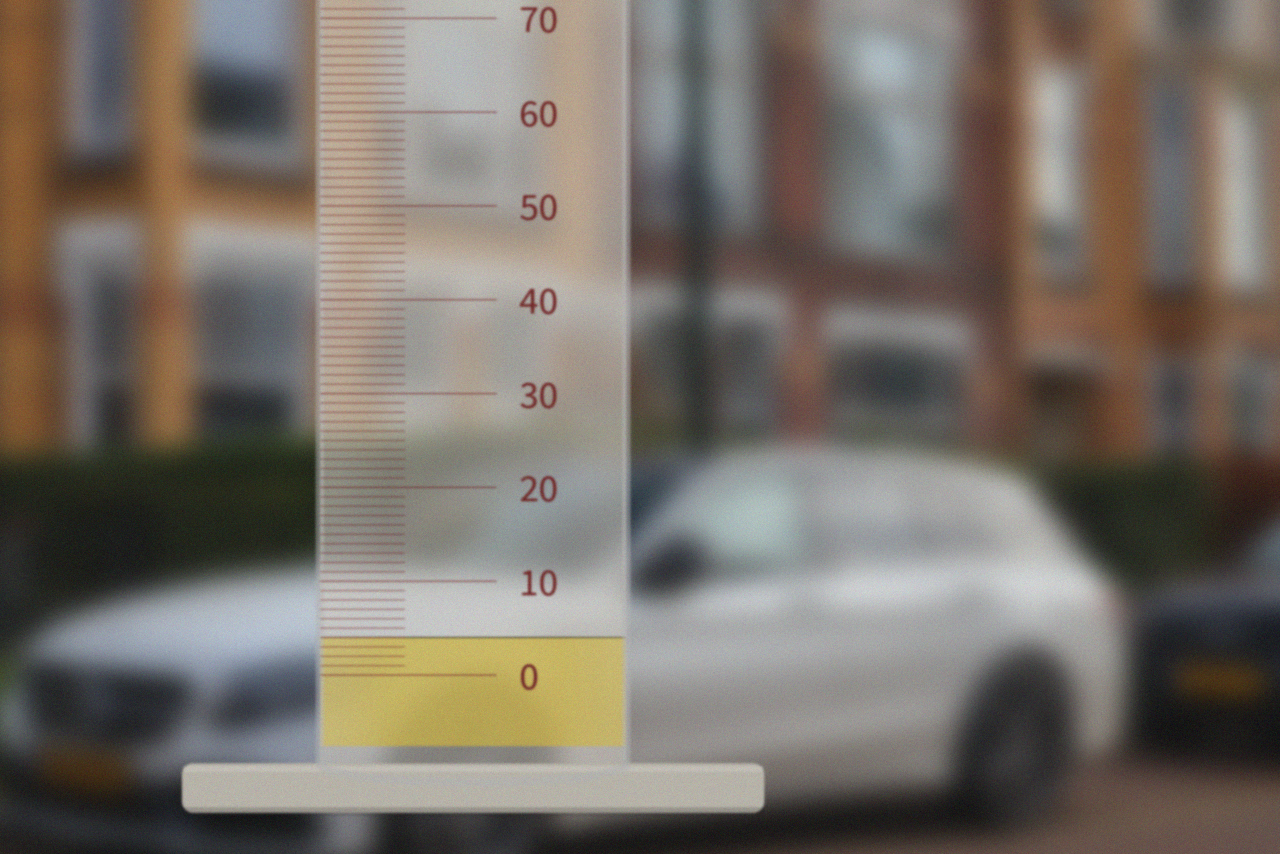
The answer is **4** mL
